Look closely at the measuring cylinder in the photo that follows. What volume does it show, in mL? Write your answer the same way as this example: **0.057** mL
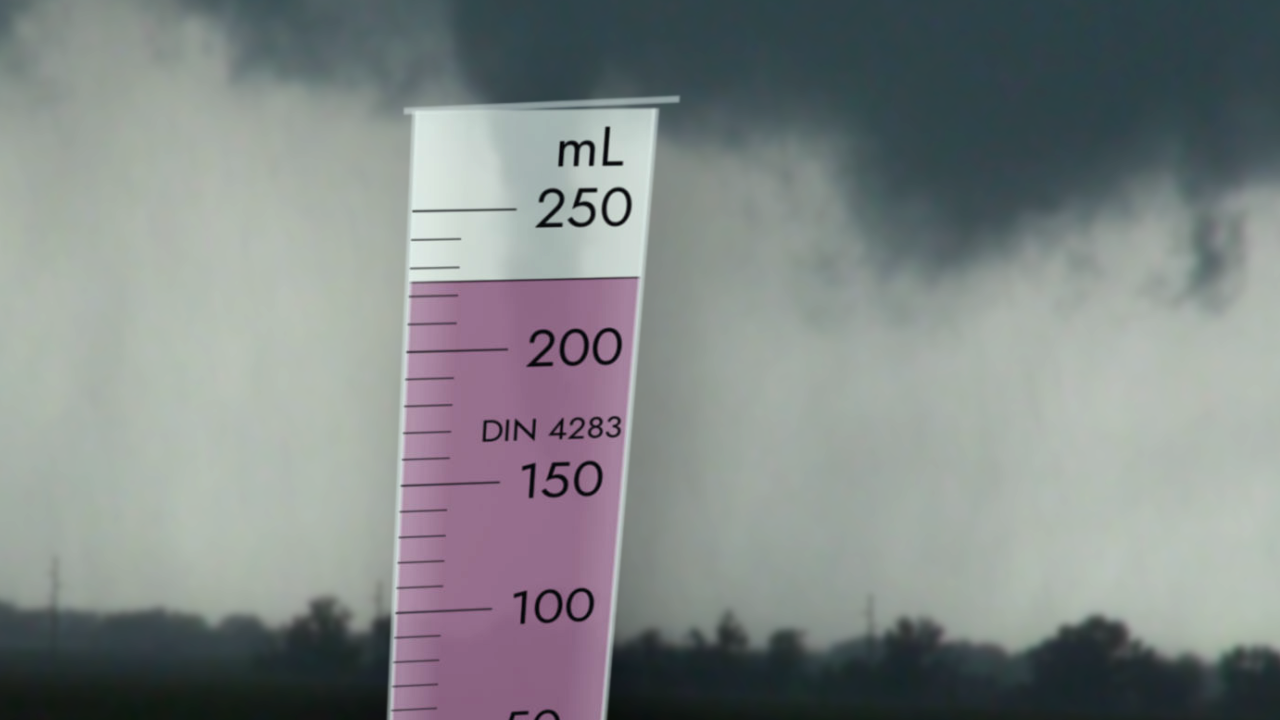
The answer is **225** mL
